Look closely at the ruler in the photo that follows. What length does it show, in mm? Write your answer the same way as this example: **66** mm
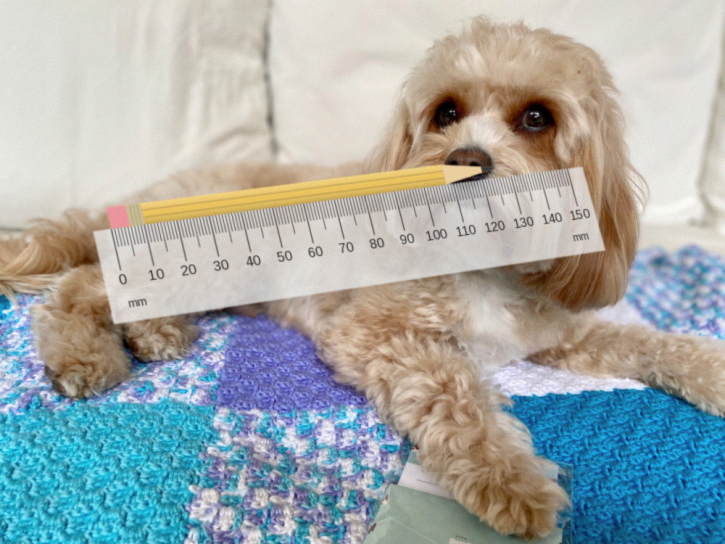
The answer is **125** mm
